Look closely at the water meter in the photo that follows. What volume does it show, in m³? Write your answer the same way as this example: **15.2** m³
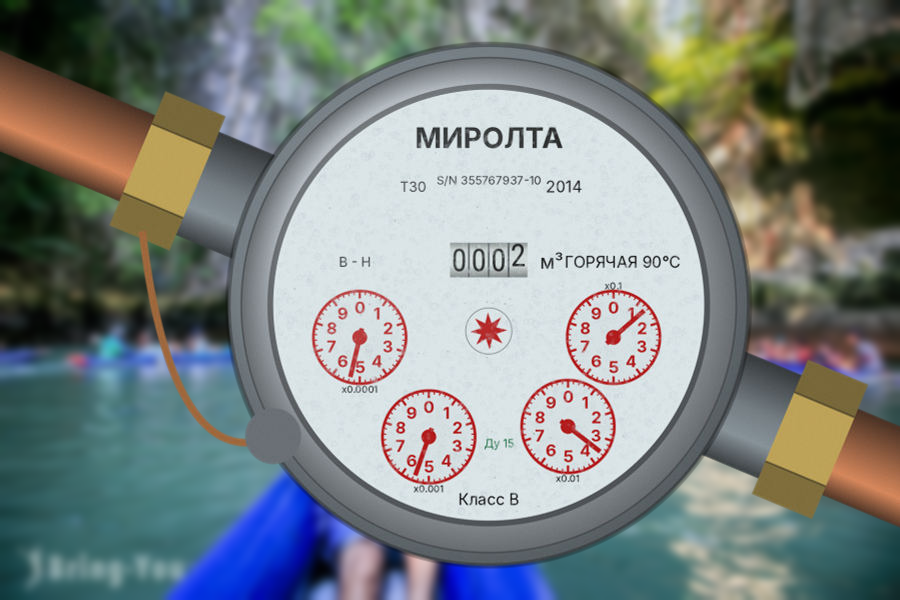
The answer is **2.1355** m³
